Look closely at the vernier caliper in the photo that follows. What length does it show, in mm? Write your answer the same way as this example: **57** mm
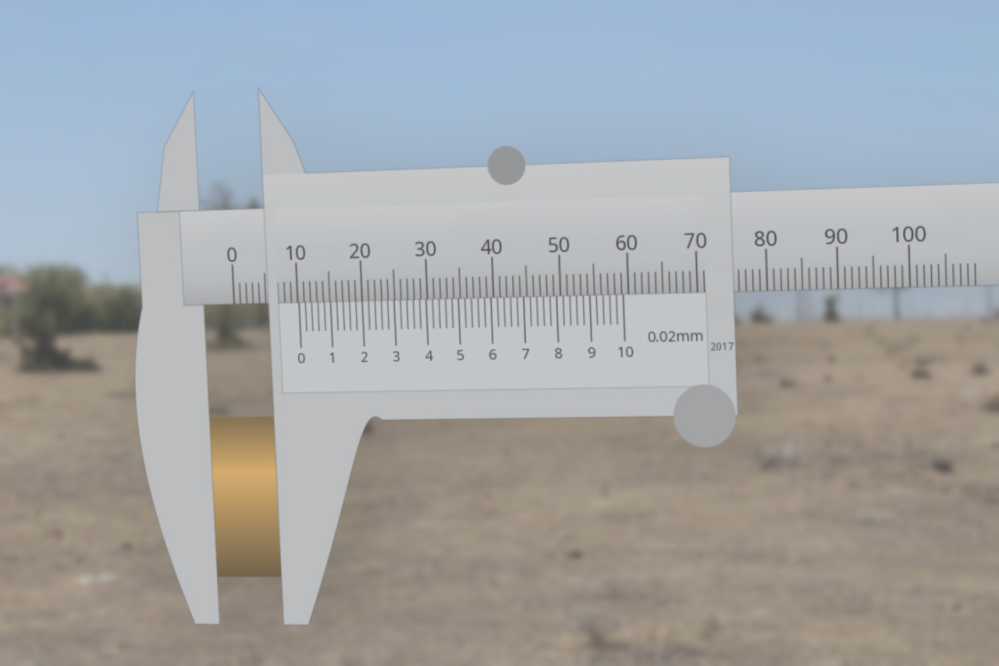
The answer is **10.2** mm
